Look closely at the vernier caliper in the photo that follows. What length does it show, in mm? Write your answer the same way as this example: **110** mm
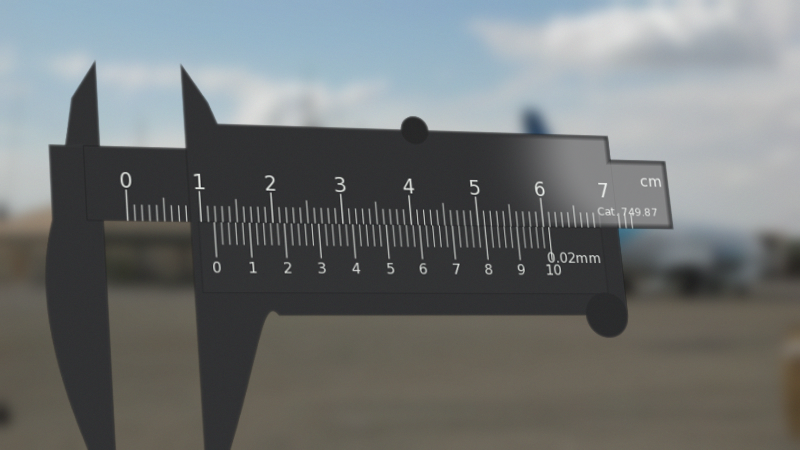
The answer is **11.8** mm
